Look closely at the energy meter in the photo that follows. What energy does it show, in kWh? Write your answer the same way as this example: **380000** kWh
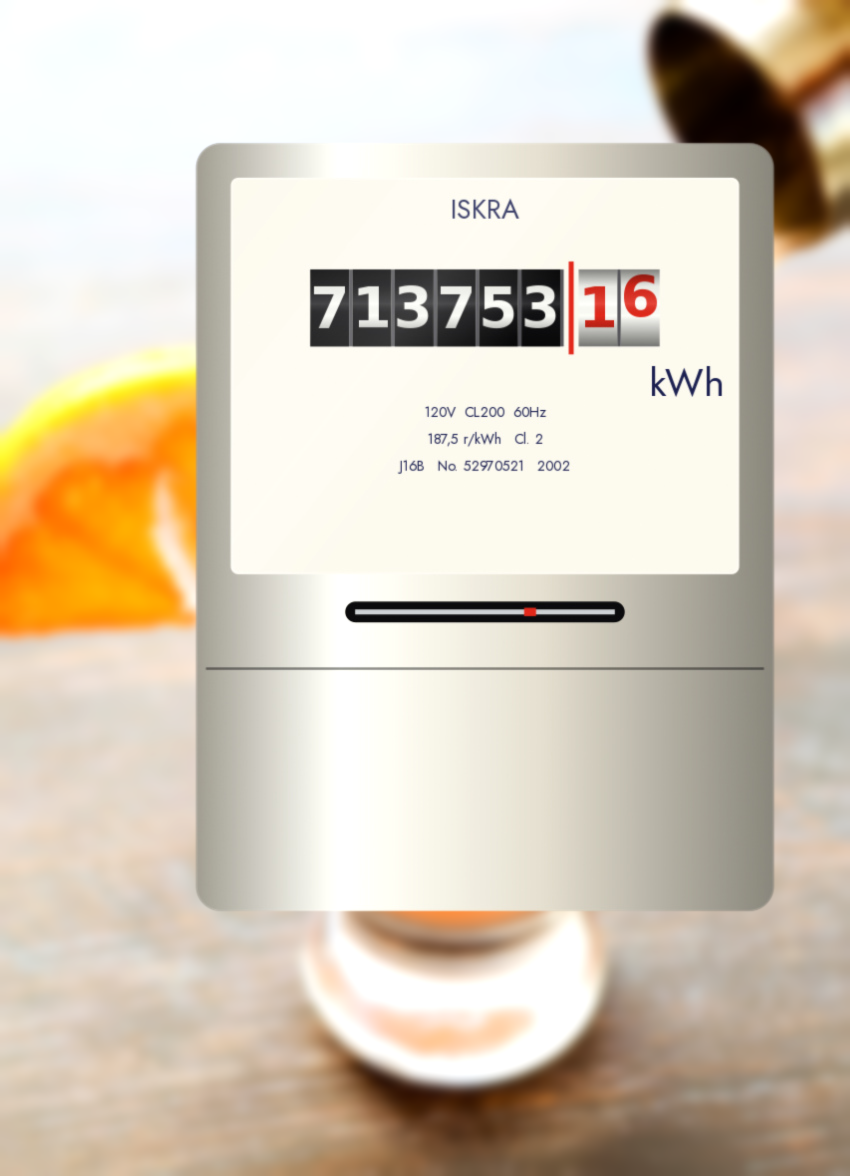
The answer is **713753.16** kWh
